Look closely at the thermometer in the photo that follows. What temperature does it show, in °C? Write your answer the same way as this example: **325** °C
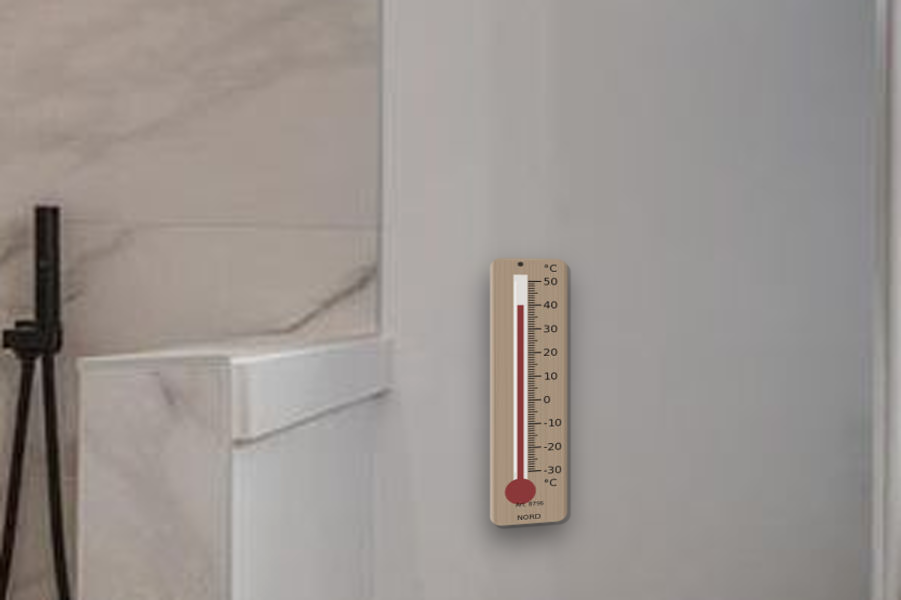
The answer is **40** °C
